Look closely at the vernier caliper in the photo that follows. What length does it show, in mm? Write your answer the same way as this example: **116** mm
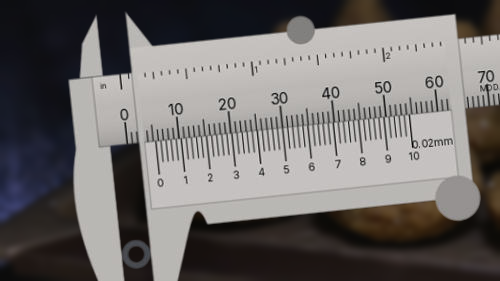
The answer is **5.5** mm
